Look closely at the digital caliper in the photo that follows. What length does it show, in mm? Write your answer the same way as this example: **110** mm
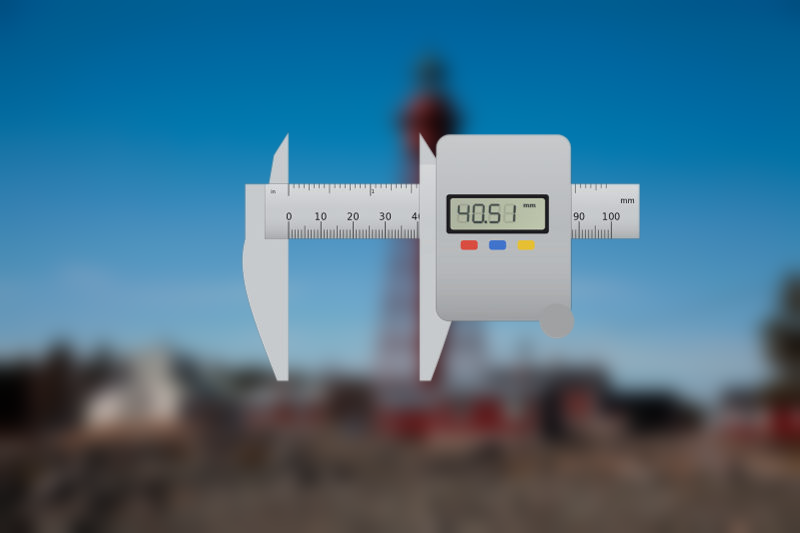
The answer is **40.51** mm
